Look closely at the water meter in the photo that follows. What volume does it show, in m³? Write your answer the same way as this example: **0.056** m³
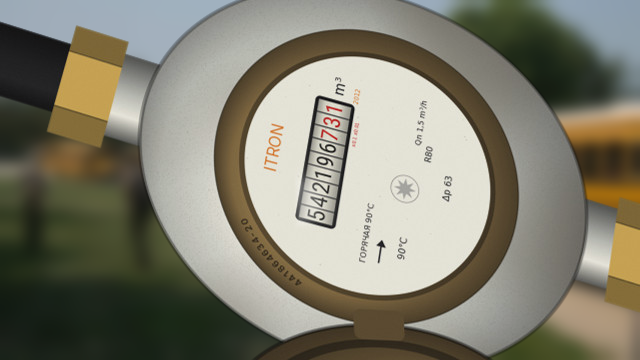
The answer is **542196.731** m³
